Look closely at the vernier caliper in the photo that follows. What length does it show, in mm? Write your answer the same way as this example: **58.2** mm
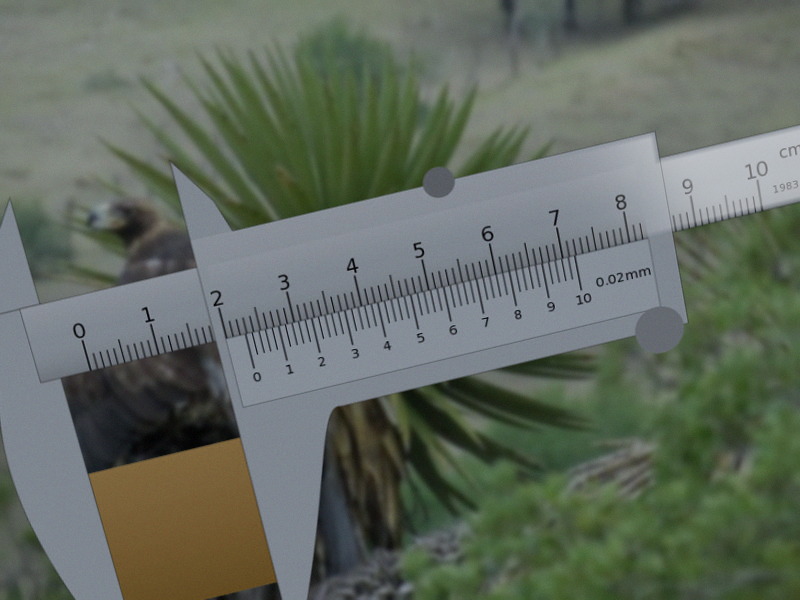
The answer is **22.8** mm
